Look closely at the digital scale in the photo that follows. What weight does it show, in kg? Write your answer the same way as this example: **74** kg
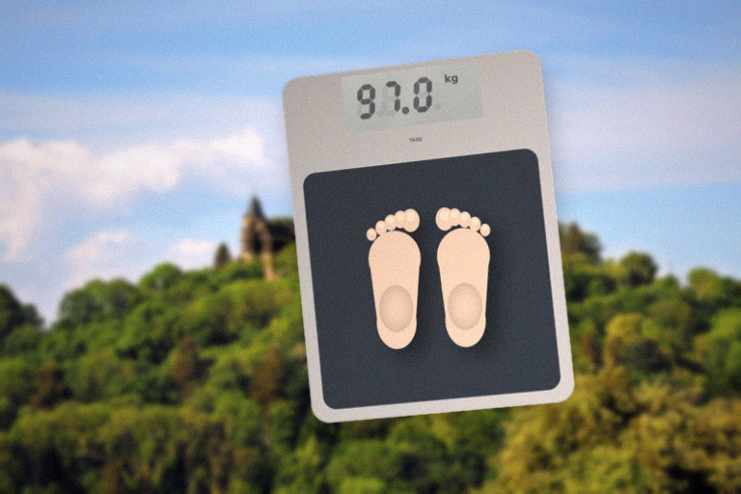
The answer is **97.0** kg
